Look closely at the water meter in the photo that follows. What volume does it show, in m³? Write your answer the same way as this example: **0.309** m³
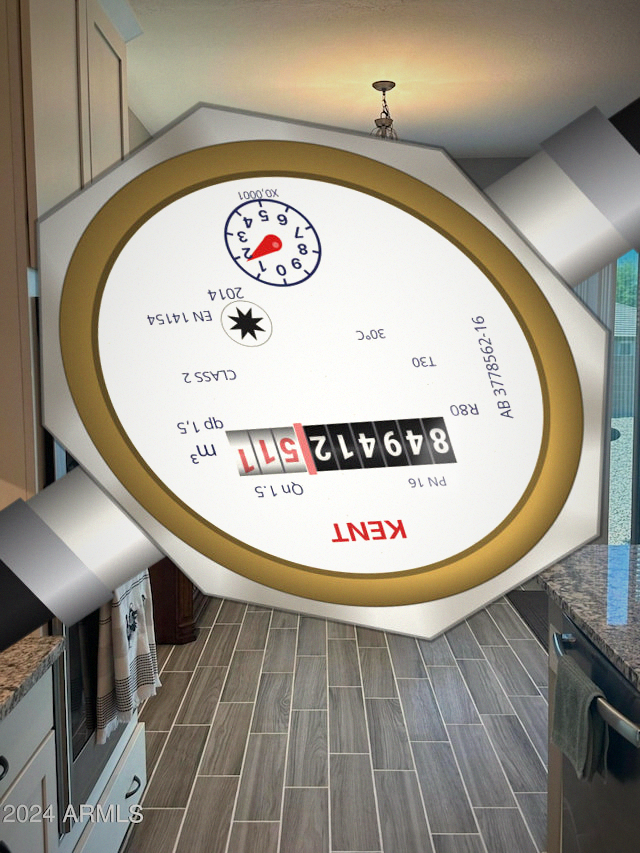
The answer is **849412.5111** m³
